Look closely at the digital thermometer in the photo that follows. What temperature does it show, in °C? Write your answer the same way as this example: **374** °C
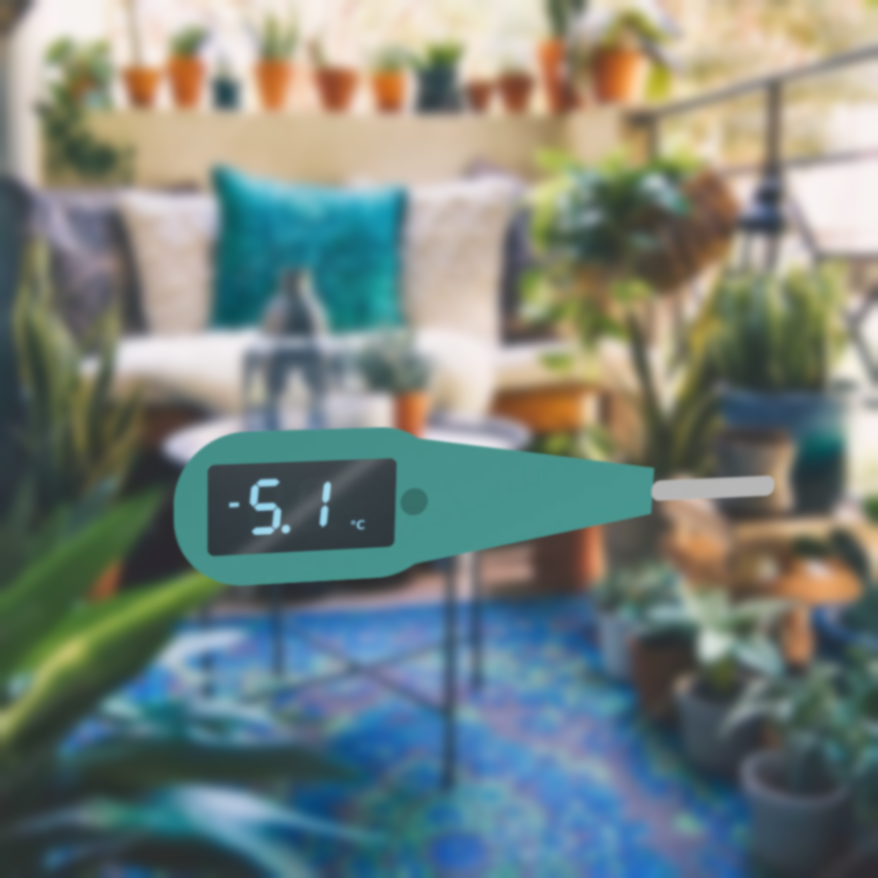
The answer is **-5.1** °C
